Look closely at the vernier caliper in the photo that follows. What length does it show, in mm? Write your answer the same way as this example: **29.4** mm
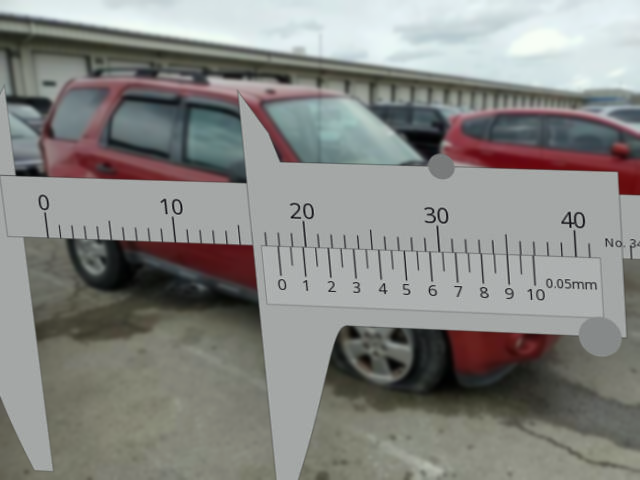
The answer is **17.9** mm
